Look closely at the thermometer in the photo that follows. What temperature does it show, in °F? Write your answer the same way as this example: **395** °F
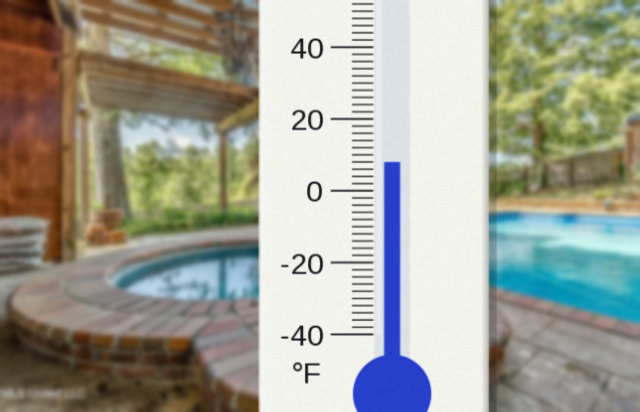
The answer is **8** °F
